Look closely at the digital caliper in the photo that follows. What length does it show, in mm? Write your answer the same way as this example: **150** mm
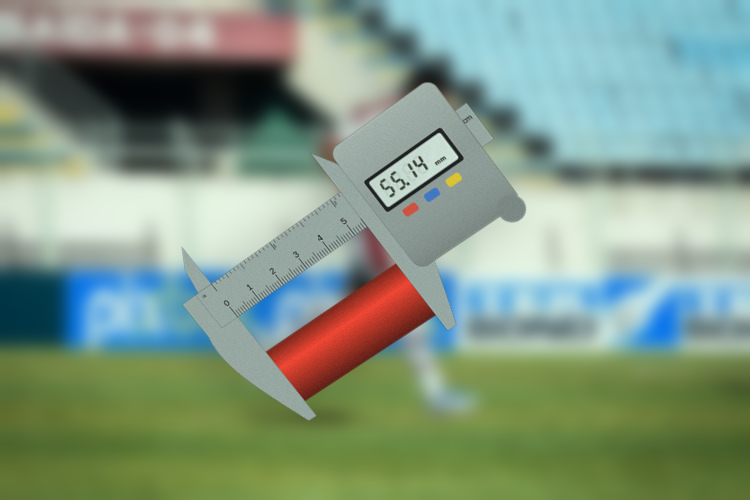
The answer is **55.14** mm
